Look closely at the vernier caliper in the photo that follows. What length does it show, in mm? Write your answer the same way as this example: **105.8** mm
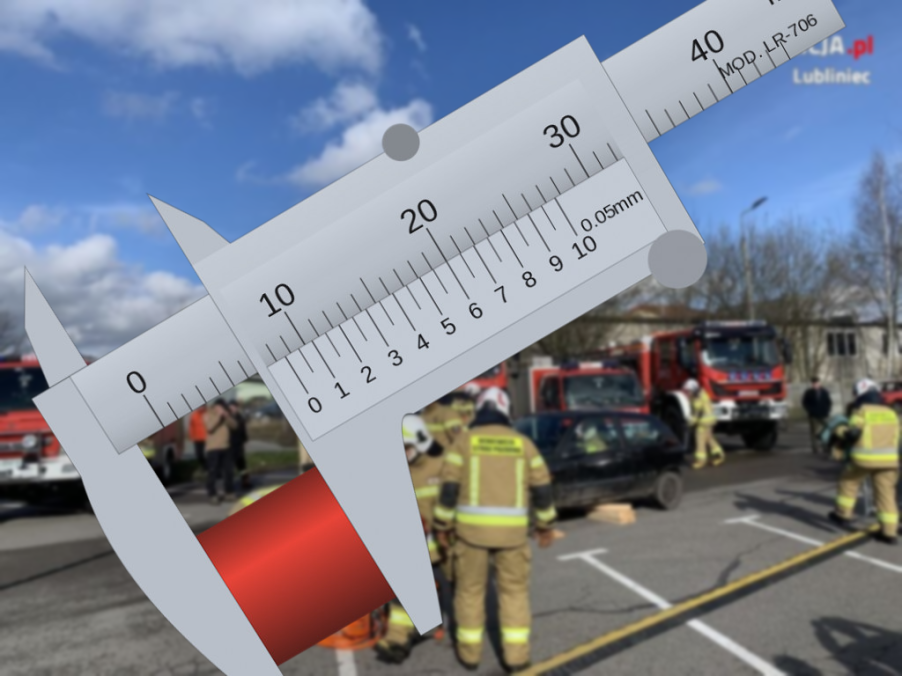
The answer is **8.6** mm
